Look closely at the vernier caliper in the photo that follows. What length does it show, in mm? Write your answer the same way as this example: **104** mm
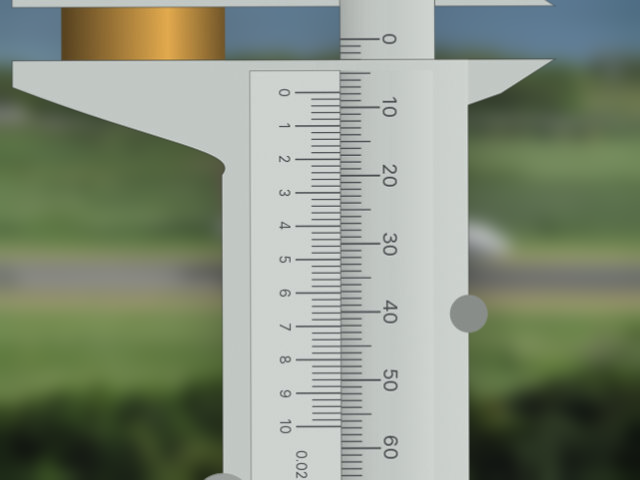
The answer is **7.8** mm
